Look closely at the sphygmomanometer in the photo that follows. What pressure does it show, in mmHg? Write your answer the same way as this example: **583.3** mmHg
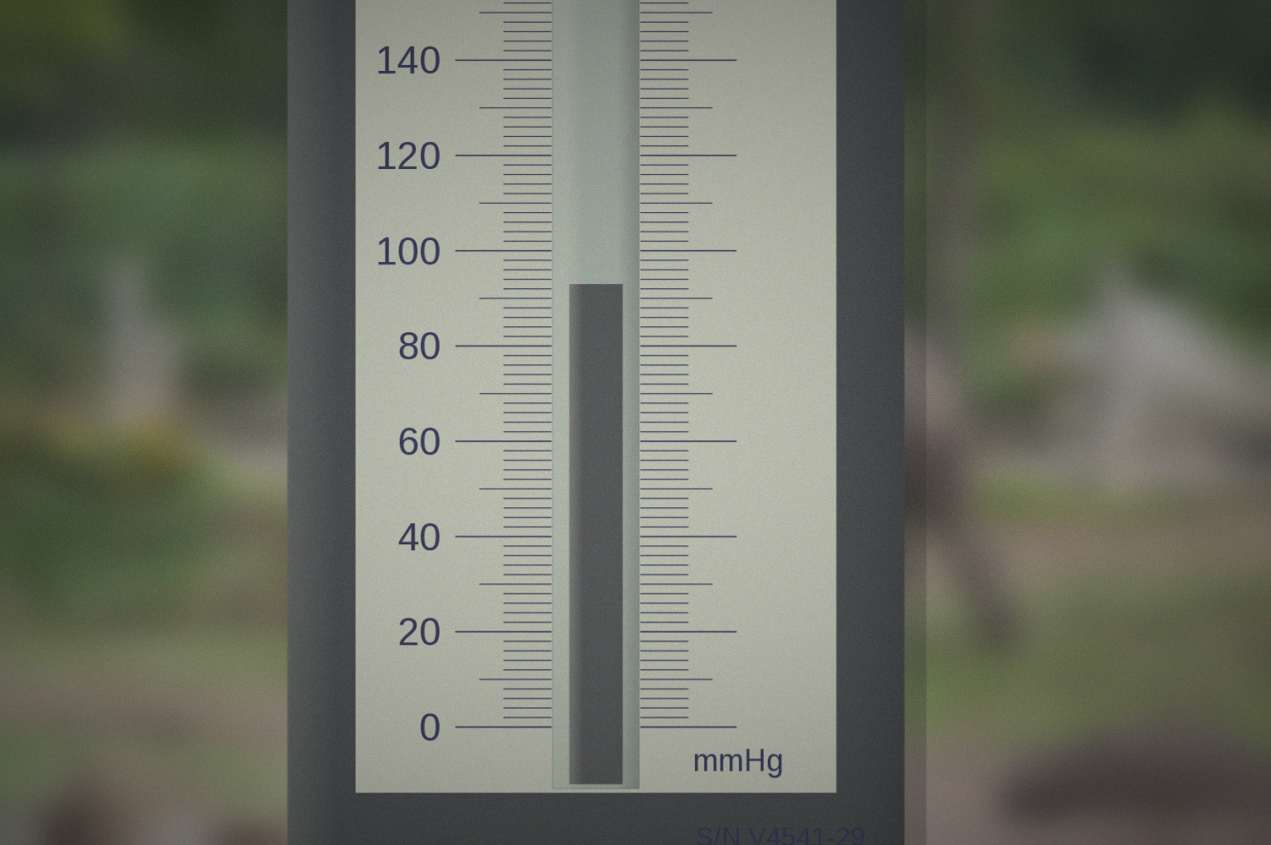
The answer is **93** mmHg
